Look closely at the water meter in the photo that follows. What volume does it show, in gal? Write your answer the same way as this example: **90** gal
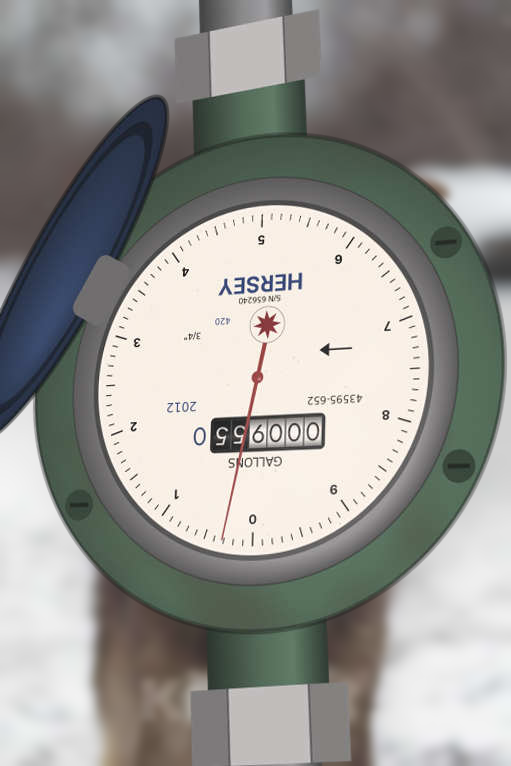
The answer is **9550.3** gal
